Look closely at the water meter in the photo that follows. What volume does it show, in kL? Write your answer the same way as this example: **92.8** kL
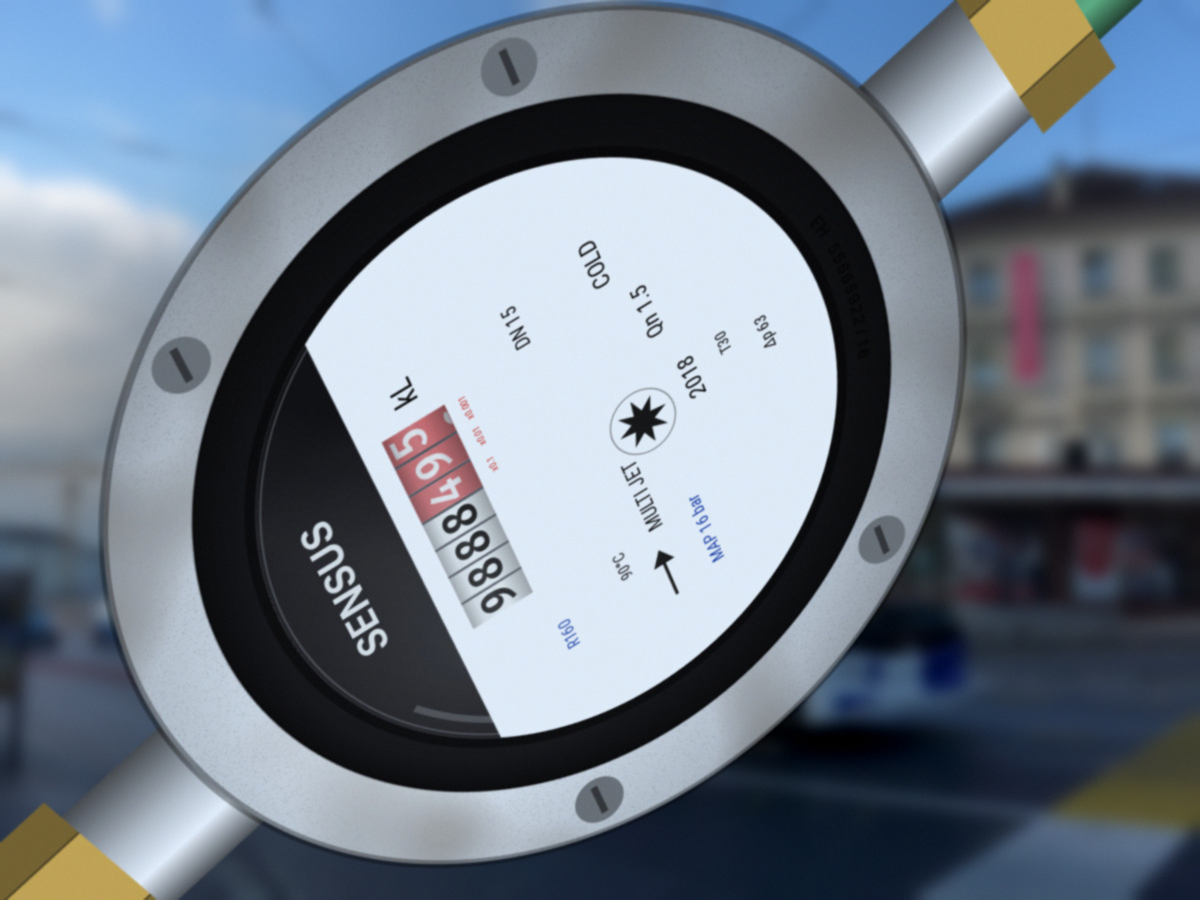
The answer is **9888.495** kL
